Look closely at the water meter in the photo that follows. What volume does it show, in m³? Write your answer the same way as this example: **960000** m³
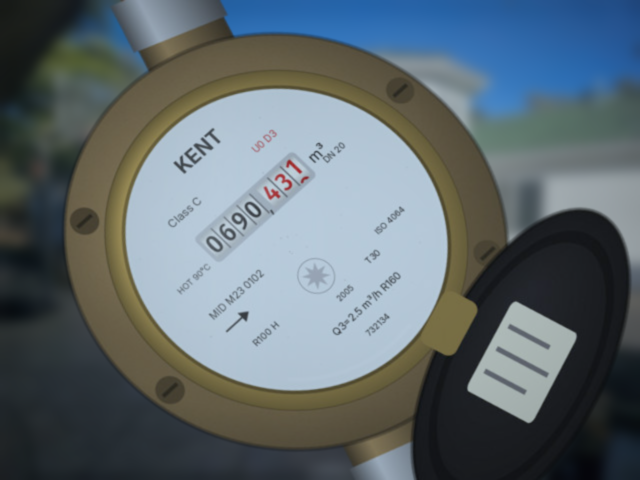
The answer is **690.431** m³
